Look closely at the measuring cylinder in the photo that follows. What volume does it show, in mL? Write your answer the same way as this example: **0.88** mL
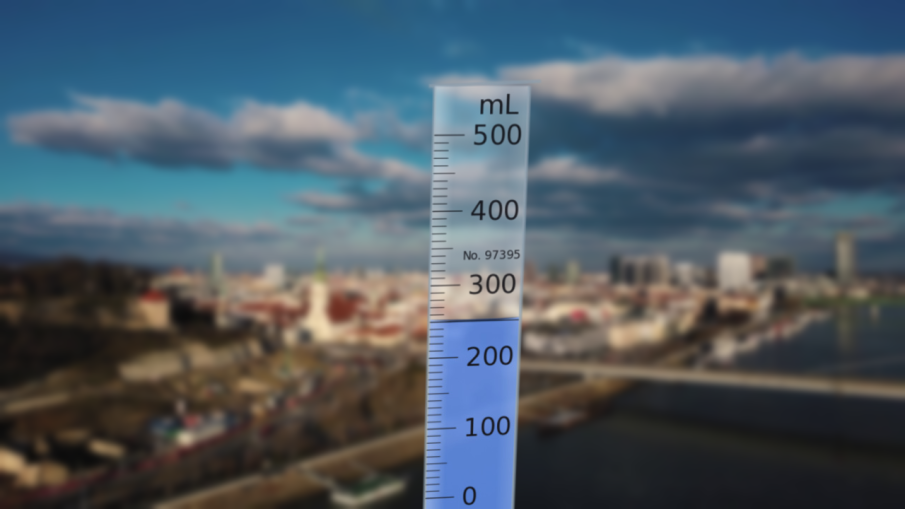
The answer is **250** mL
